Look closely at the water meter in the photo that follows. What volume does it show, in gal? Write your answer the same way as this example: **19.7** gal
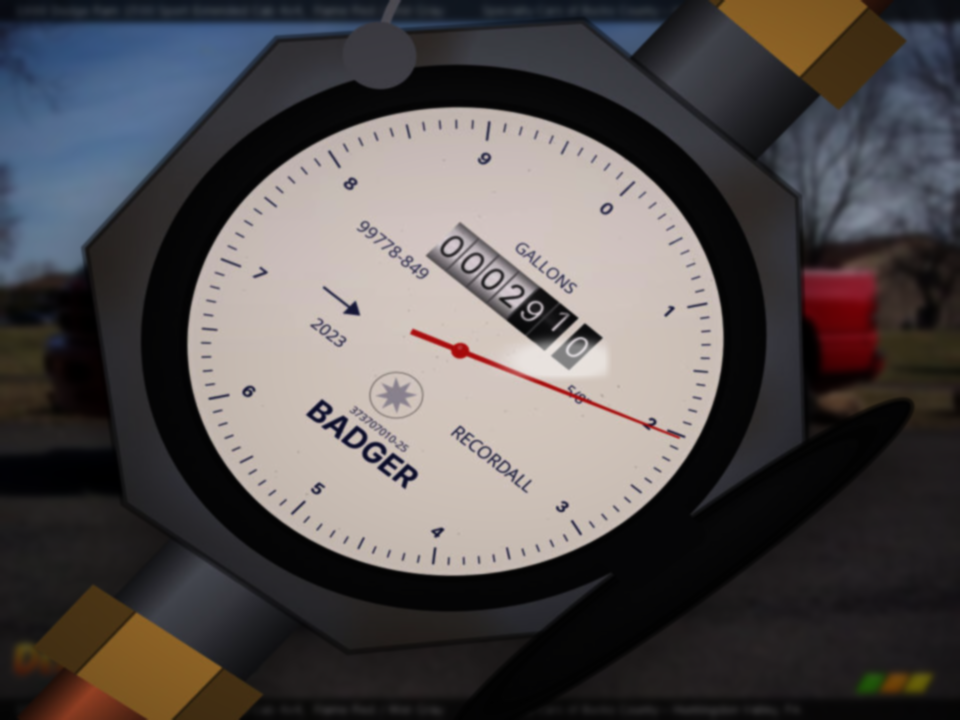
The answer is **2912.0** gal
